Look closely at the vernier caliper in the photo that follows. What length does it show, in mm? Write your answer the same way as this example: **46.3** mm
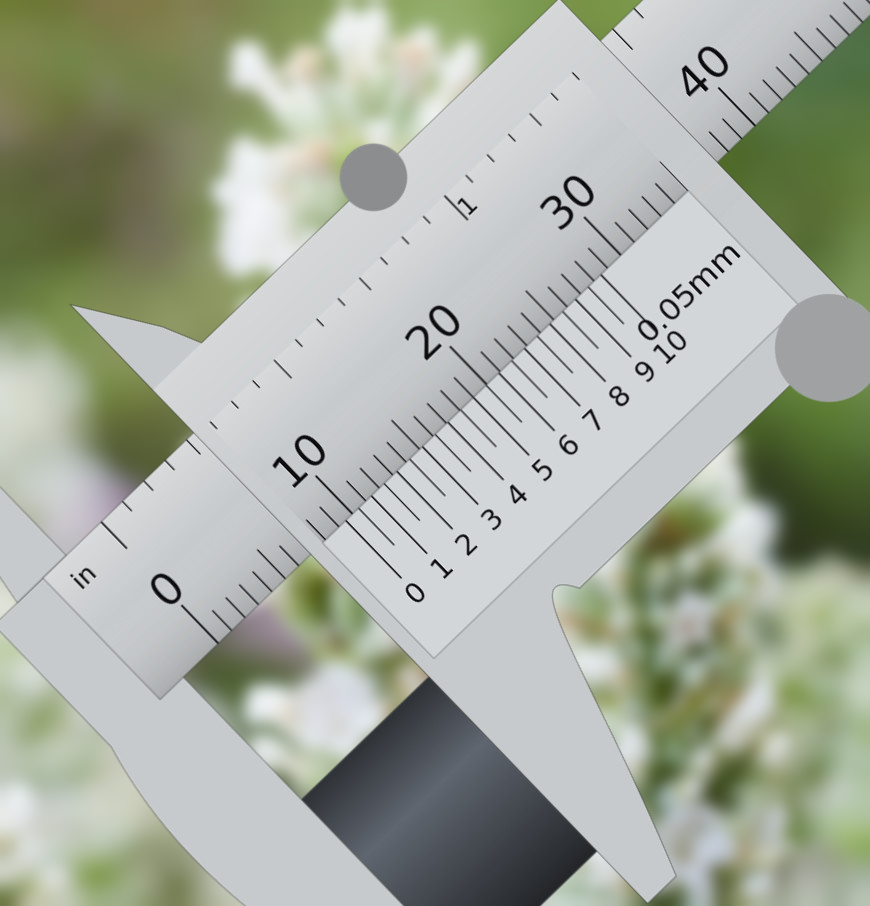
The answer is **9.5** mm
